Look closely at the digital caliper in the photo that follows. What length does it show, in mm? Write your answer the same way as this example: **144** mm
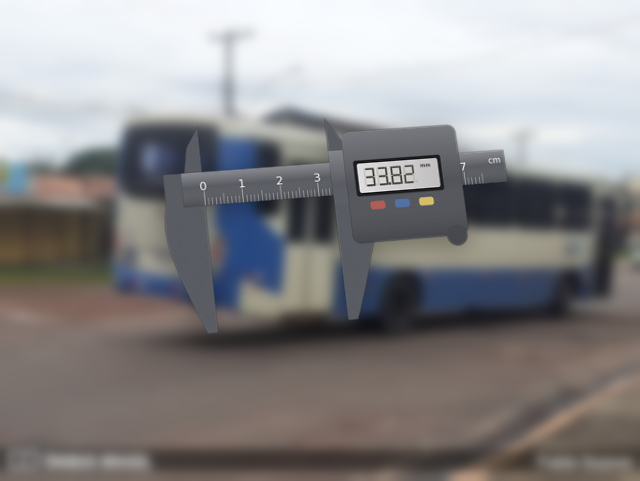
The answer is **33.82** mm
